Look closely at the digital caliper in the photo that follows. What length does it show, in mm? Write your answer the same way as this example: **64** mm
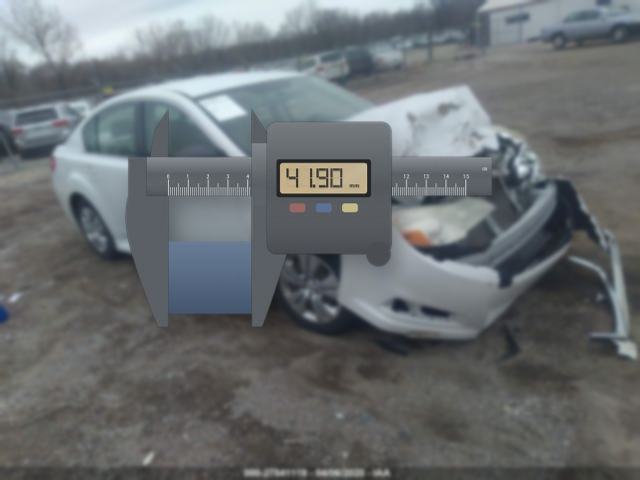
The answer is **41.90** mm
